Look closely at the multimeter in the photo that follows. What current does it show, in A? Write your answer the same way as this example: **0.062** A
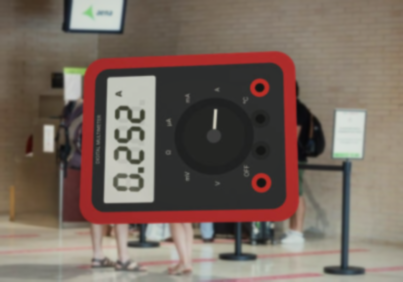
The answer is **0.252** A
